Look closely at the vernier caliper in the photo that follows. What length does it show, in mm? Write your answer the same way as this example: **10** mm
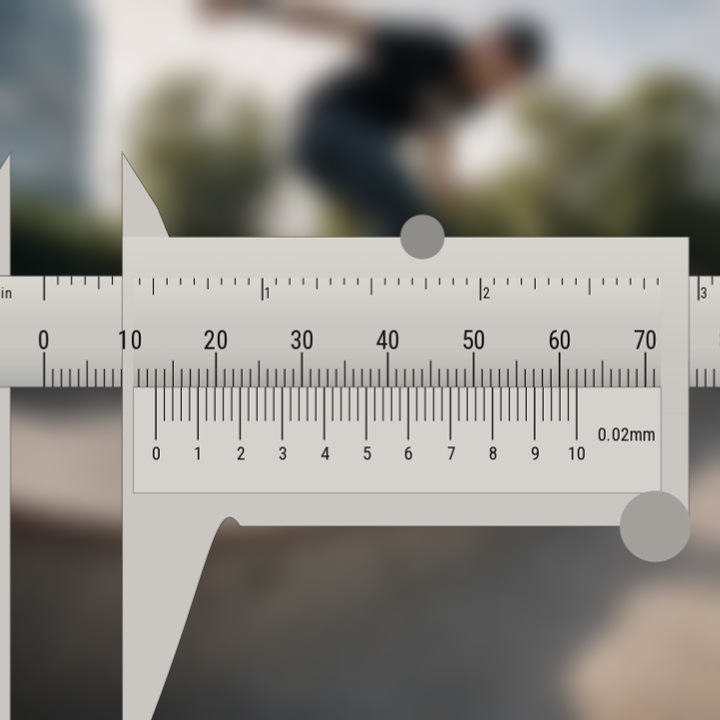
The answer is **13.0** mm
